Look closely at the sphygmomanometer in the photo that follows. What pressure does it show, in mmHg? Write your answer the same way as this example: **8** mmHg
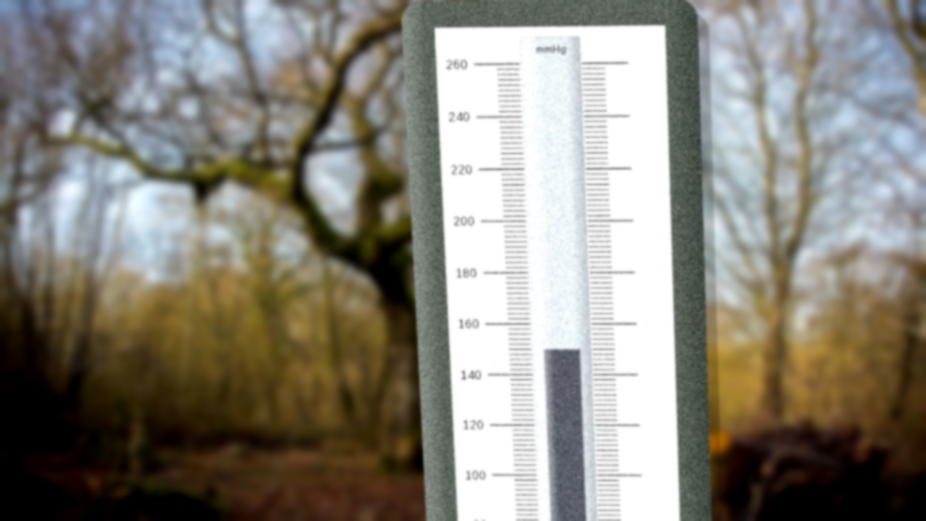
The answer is **150** mmHg
